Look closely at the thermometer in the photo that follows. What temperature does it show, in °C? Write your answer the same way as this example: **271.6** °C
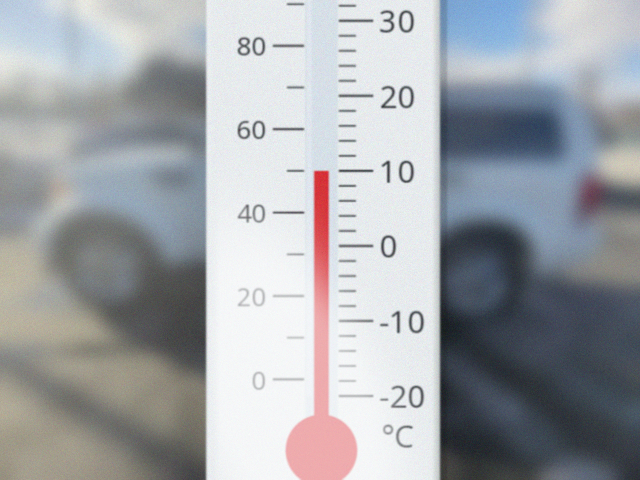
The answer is **10** °C
